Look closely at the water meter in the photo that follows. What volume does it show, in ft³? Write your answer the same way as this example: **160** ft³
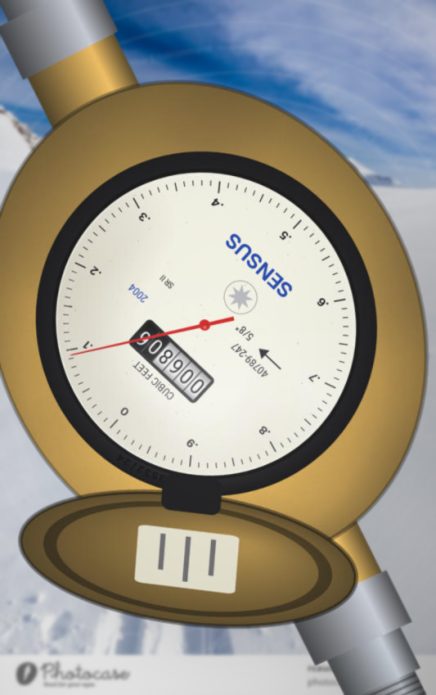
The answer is **6806.09** ft³
